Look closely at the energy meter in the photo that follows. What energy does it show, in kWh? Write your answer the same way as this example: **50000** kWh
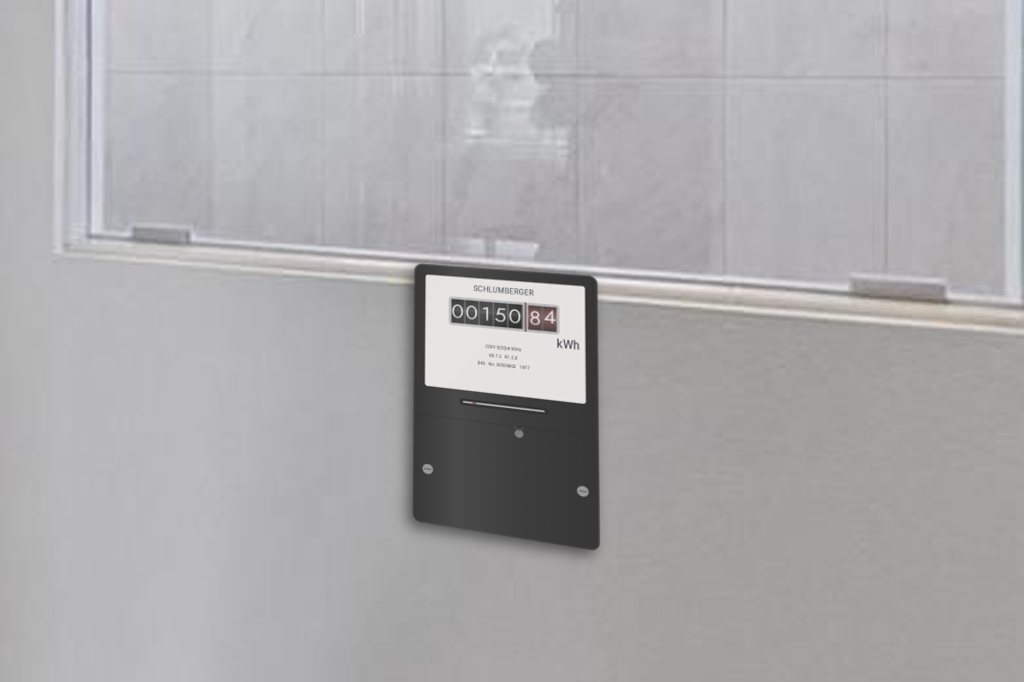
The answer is **150.84** kWh
